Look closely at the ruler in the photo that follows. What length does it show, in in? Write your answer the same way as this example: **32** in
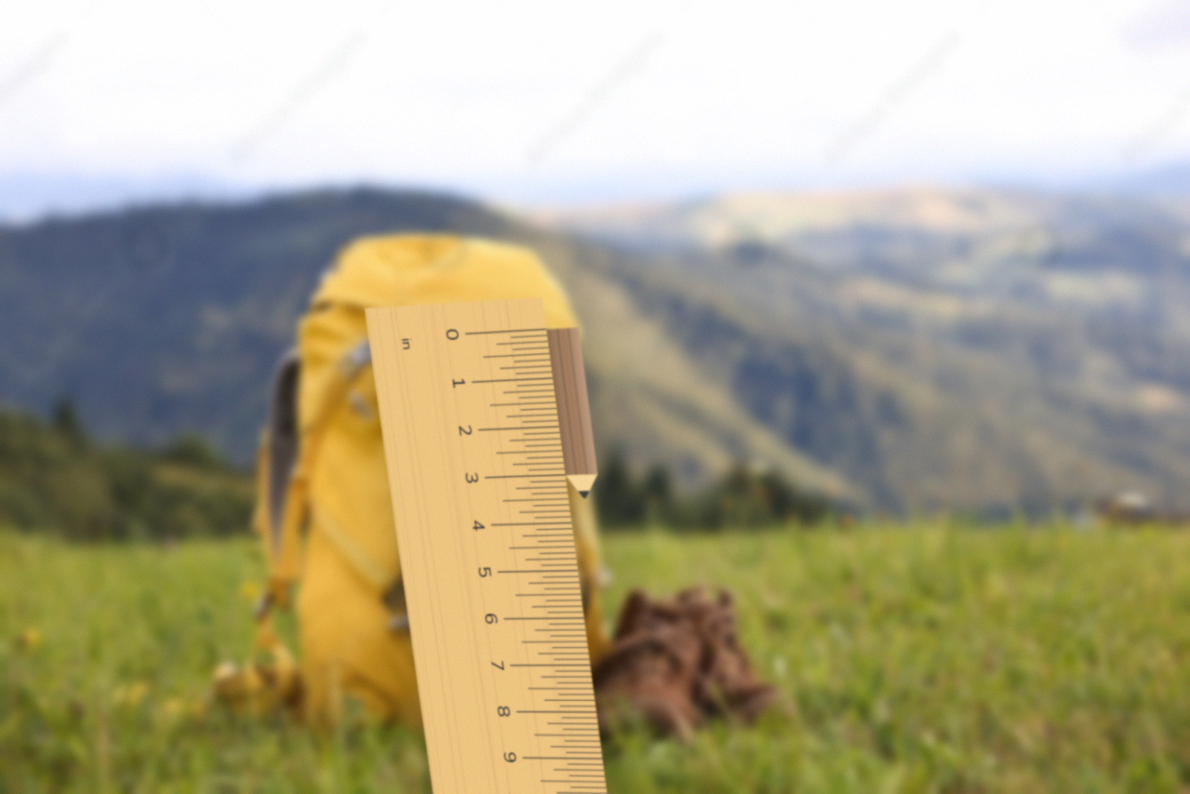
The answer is **3.5** in
